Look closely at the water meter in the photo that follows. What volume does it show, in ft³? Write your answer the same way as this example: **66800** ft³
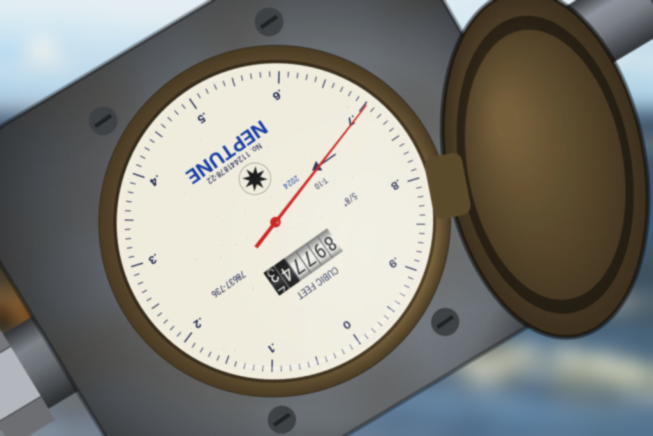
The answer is **897742.70** ft³
